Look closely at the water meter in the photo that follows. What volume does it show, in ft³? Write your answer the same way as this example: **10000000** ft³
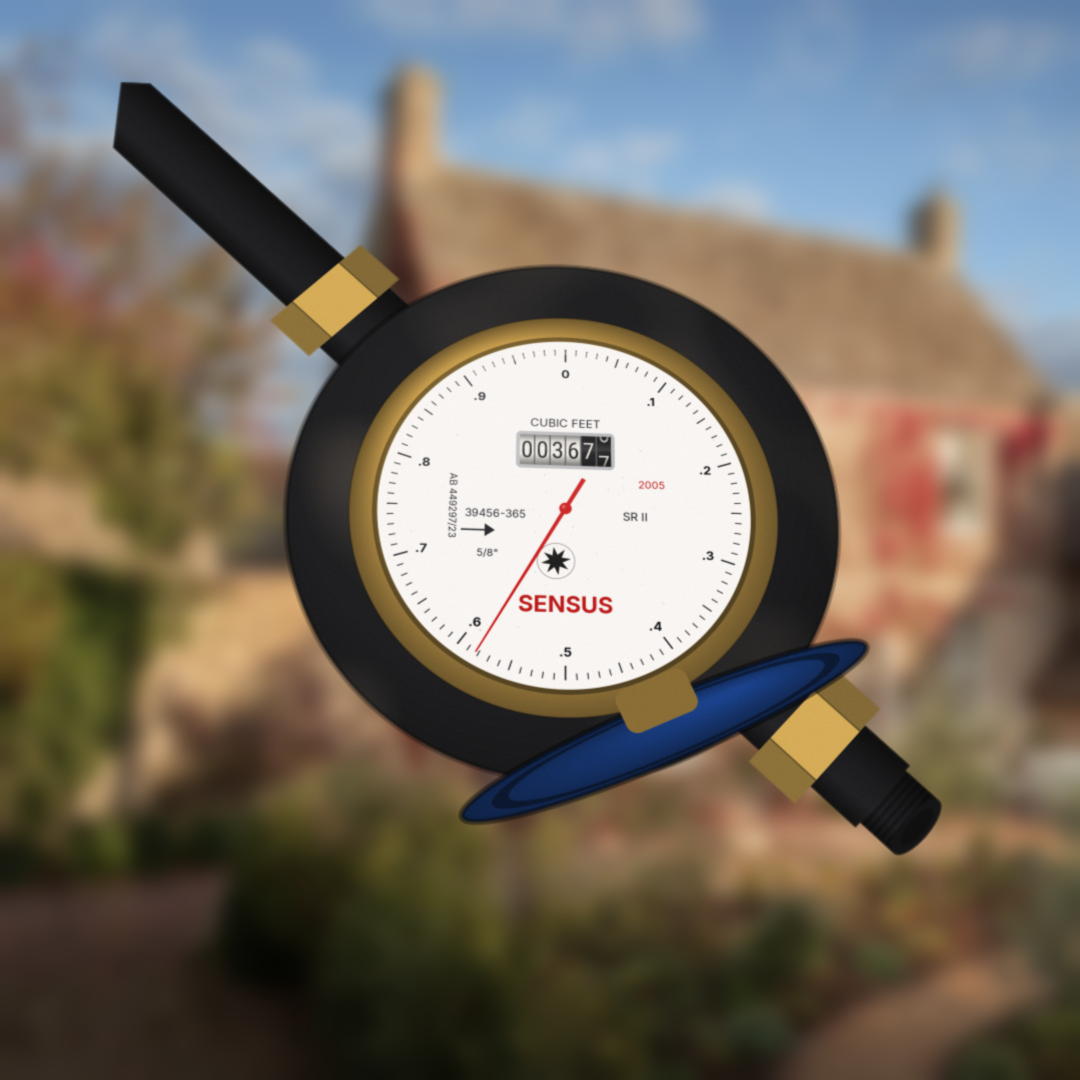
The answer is **3676.58** ft³
